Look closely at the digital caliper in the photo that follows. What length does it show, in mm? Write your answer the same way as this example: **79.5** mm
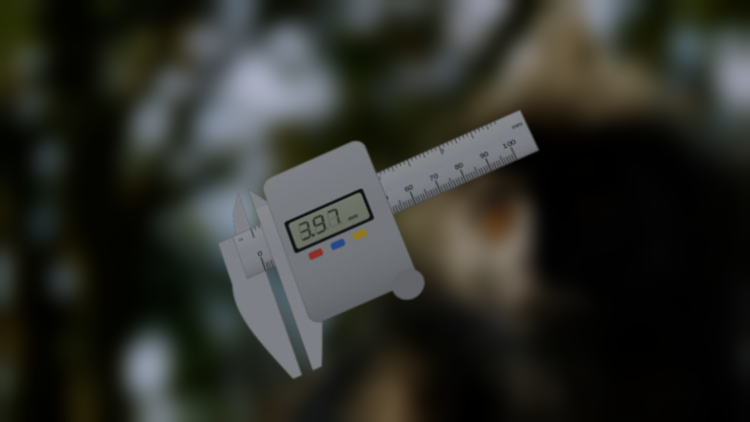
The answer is **3.97** mm
